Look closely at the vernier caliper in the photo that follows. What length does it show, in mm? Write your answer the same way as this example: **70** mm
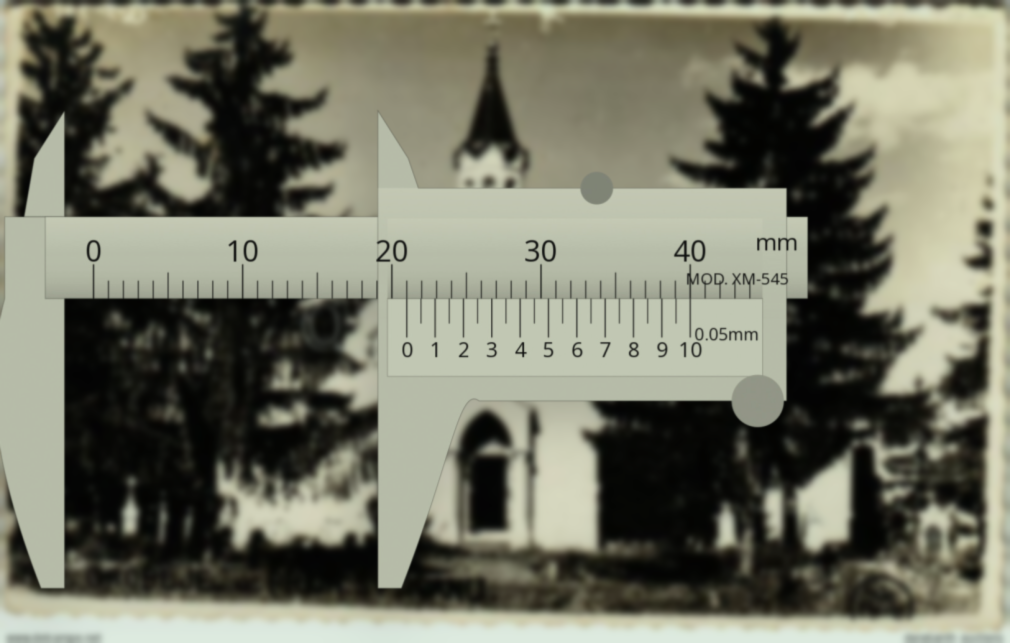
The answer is **21.0** mm
